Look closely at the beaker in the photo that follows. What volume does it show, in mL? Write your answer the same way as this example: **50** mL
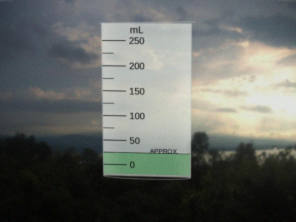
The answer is **25** mL
